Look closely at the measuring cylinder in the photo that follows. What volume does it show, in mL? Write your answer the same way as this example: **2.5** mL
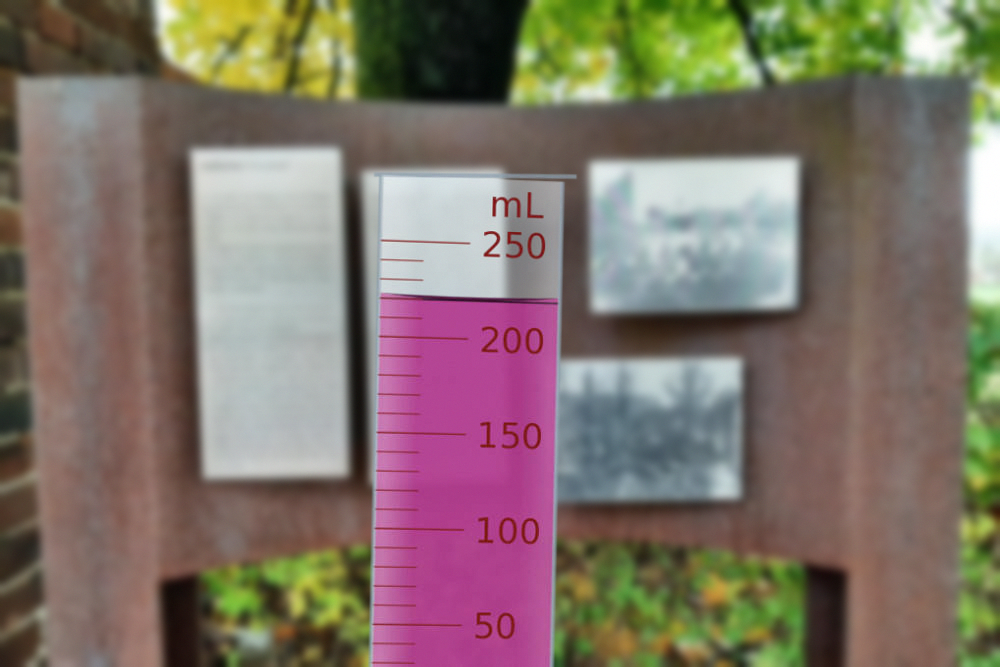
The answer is **220** mL
